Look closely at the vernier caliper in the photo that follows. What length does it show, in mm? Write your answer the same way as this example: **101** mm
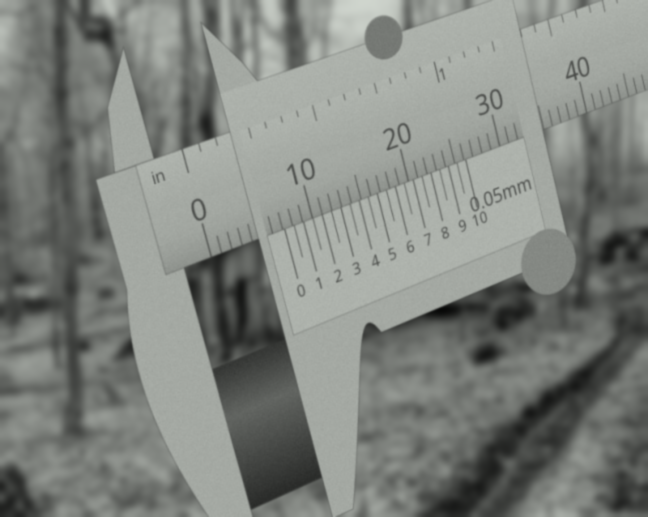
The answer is **7.2** mm
